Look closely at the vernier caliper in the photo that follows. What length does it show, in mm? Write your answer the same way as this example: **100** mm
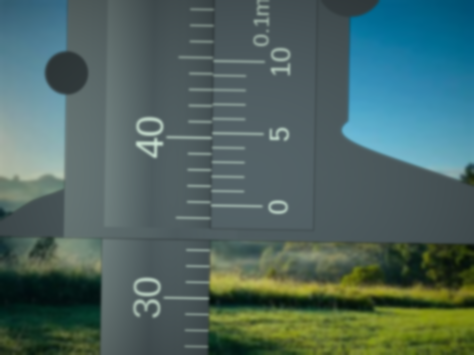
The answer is **35.8** mm
